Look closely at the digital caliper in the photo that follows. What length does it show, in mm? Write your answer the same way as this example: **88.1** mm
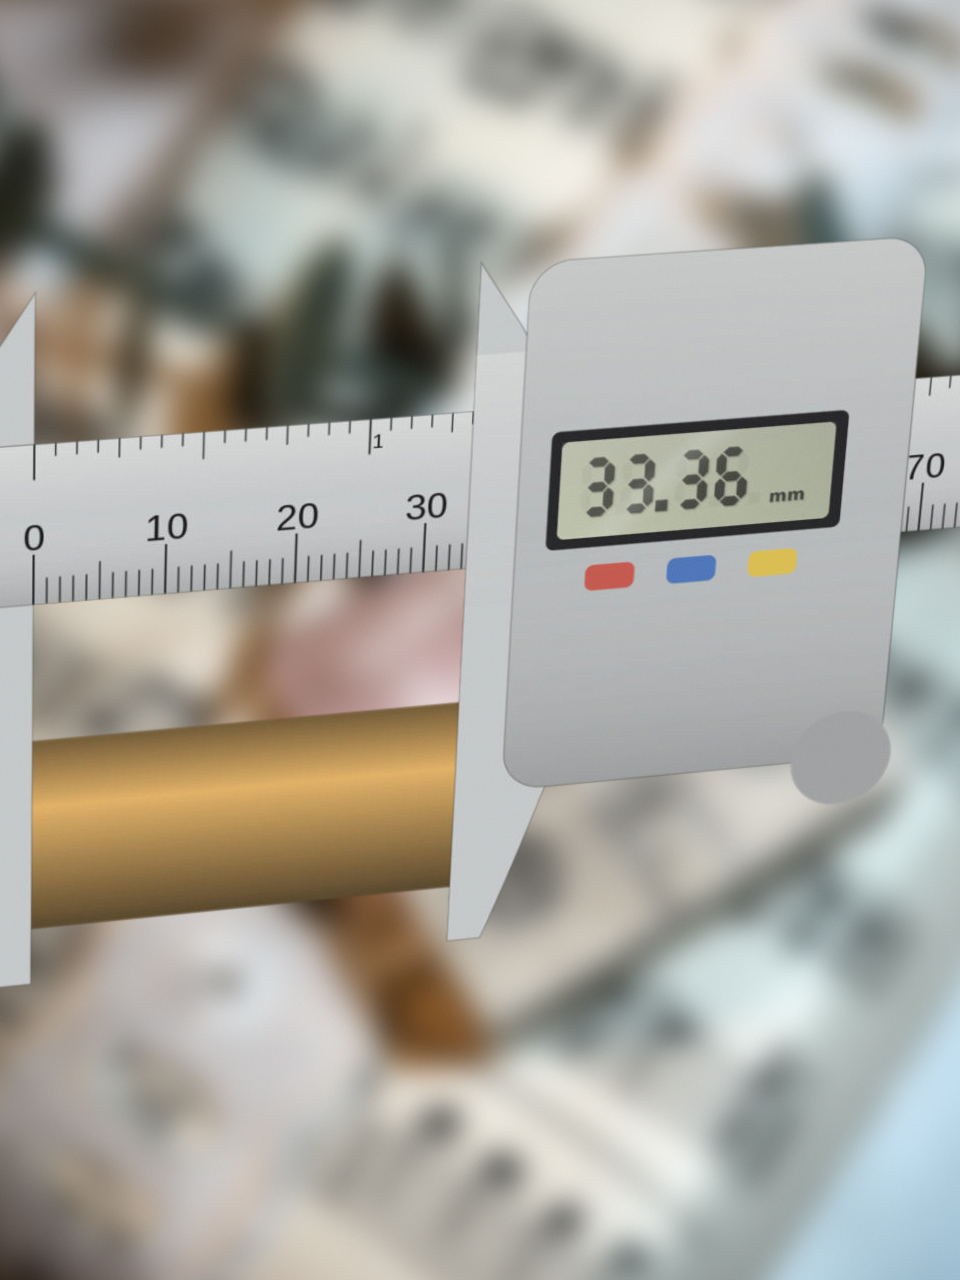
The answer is **33.36** mm
